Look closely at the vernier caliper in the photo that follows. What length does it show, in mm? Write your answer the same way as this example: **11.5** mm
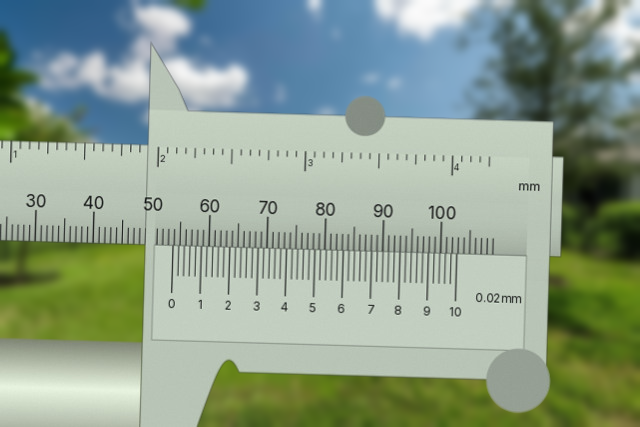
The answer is **53.8** mm
